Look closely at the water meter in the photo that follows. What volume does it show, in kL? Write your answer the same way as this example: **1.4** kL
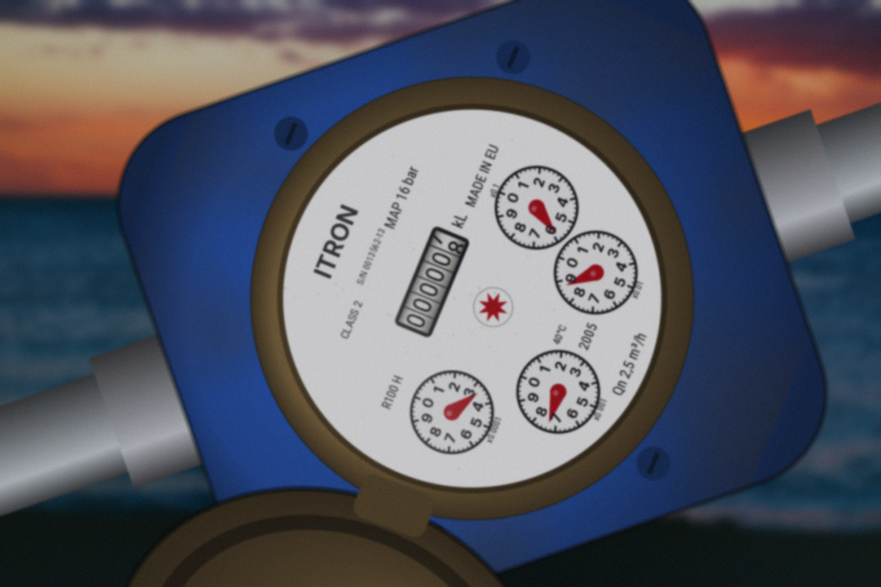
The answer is **7.5873** kL
